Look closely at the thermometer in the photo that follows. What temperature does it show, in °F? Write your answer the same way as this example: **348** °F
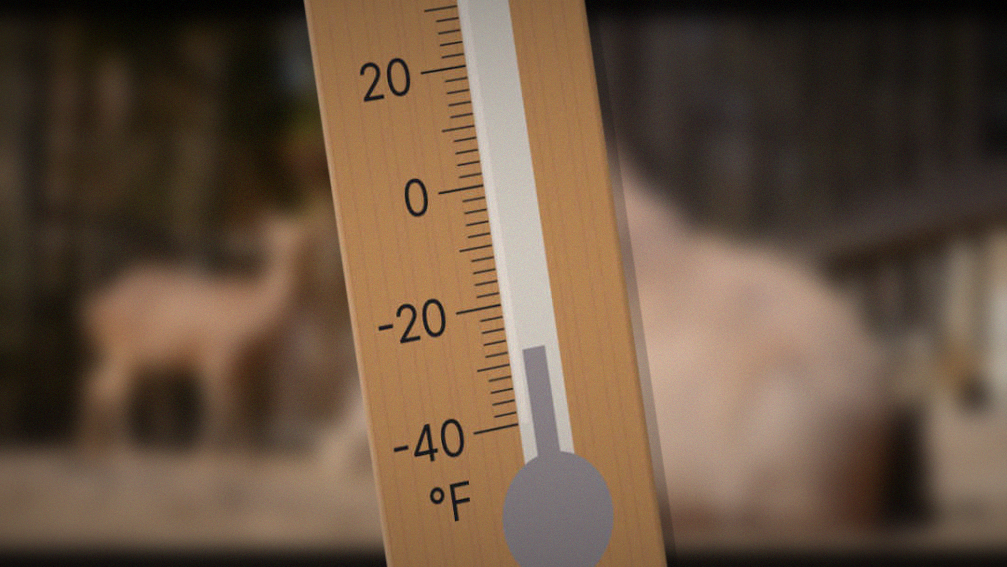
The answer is **-28** °F
